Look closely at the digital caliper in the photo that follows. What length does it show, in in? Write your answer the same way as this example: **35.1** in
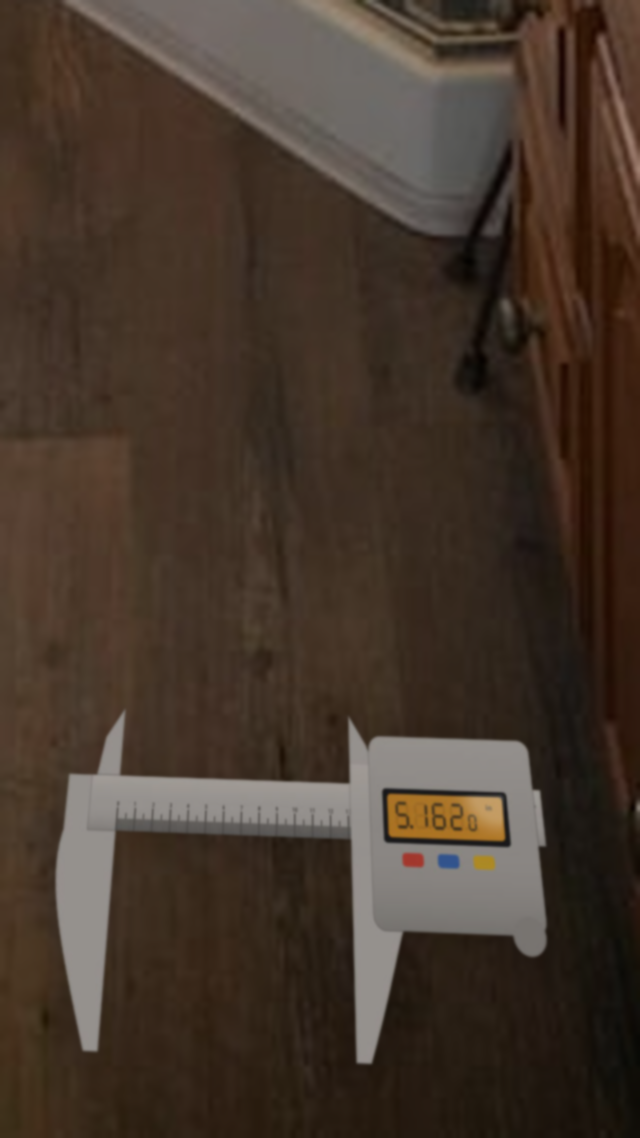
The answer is **5.1620** in
